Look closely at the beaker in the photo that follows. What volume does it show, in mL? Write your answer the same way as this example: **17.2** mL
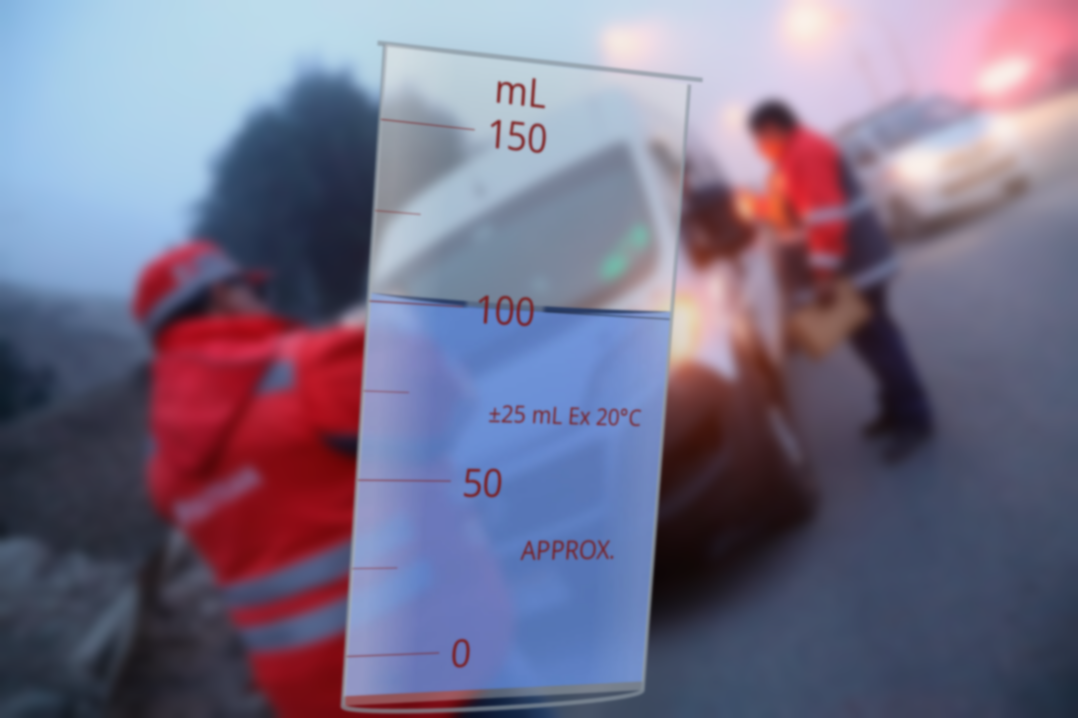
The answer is **100** mL
